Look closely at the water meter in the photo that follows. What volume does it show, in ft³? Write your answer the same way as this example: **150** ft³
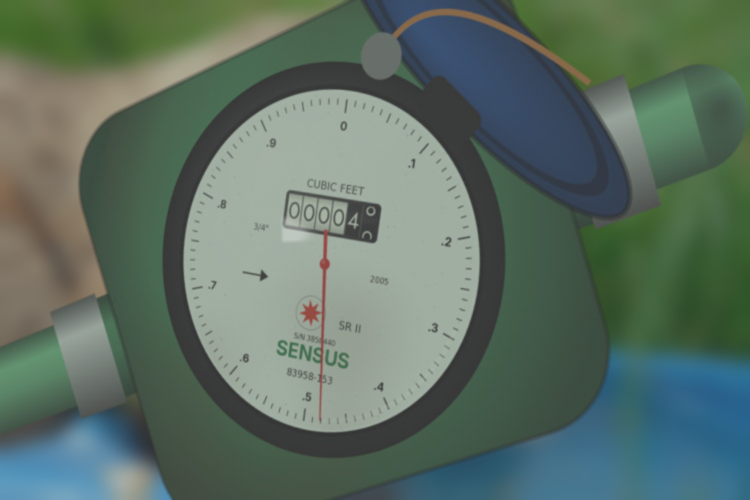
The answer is **48.48** ft³
